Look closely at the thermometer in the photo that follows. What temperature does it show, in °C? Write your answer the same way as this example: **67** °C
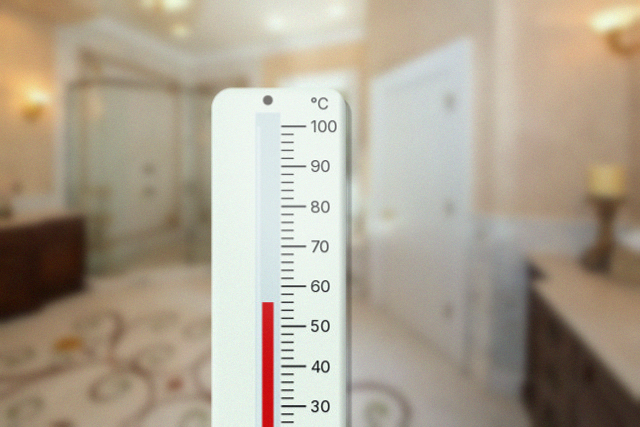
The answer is **56** °C
